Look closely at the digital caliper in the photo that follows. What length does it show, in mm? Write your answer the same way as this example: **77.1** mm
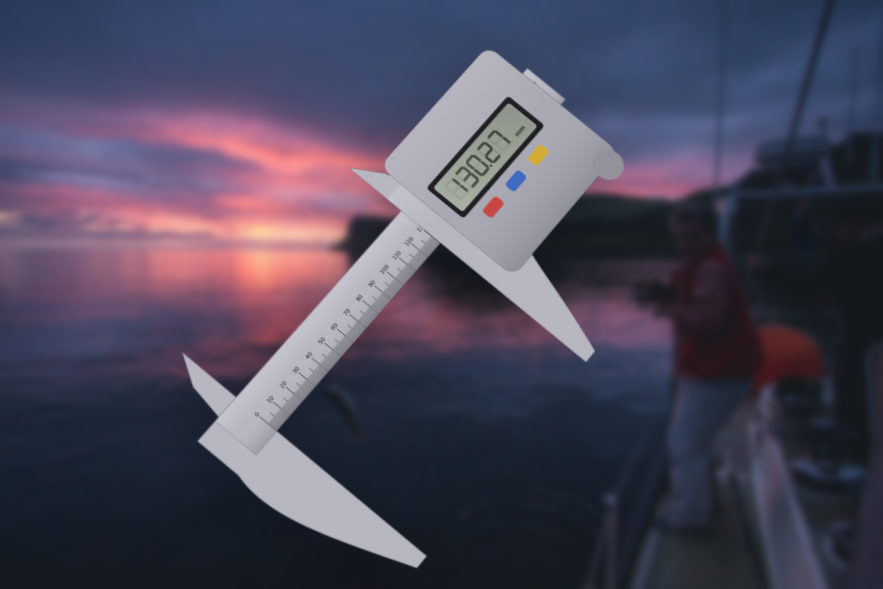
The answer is **130.27** mm
